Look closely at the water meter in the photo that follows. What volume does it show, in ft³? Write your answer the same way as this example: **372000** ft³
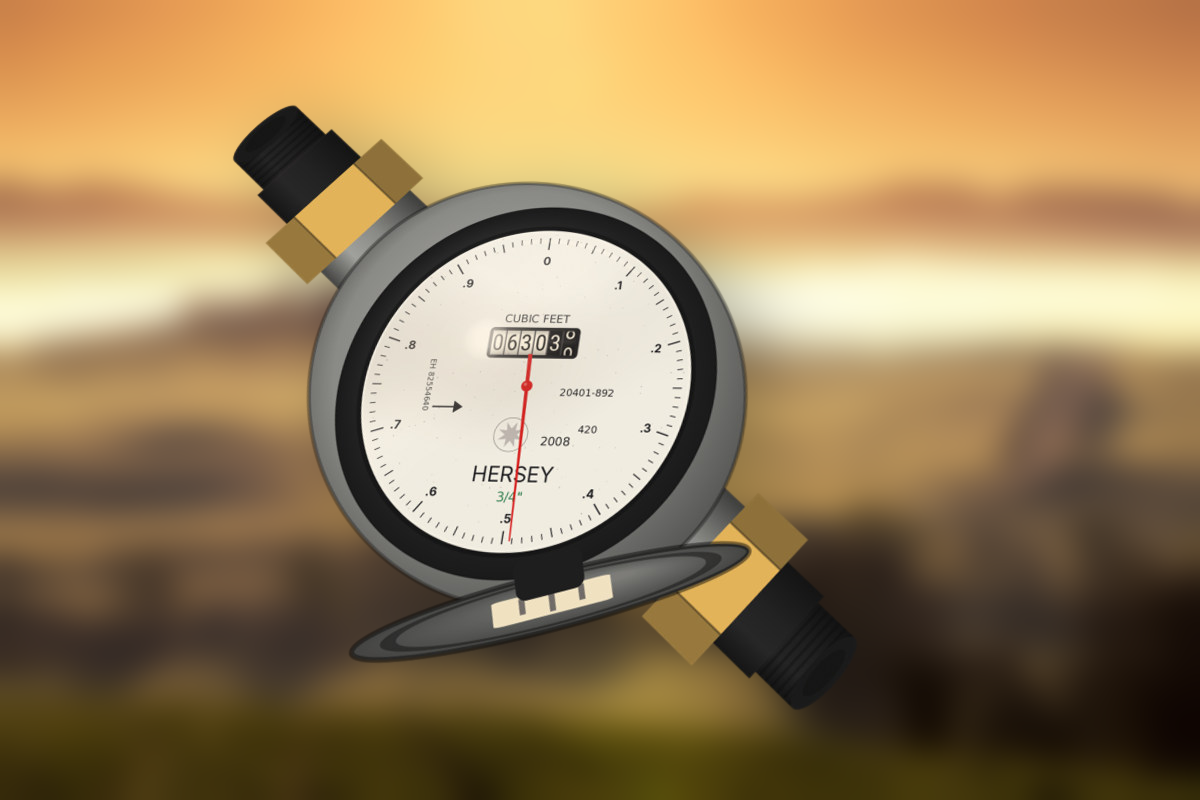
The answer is **63038.49** ft³
